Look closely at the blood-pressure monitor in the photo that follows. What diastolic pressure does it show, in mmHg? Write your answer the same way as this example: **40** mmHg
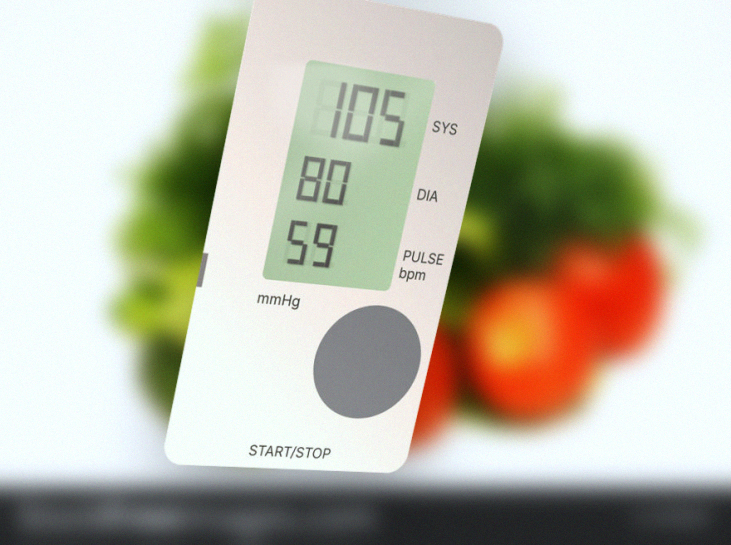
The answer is **80** mmHg
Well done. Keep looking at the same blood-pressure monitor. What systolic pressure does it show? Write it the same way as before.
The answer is **105** mmHg
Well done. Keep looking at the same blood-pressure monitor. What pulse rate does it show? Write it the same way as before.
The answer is **59** bpm
